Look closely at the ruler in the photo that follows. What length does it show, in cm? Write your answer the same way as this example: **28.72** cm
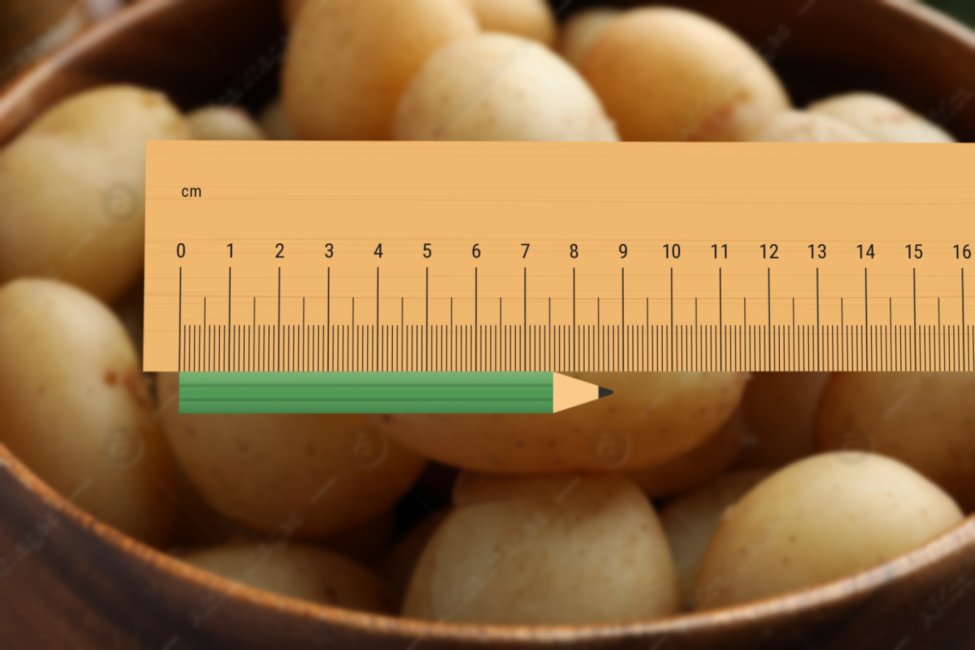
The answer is **8.8** cm
